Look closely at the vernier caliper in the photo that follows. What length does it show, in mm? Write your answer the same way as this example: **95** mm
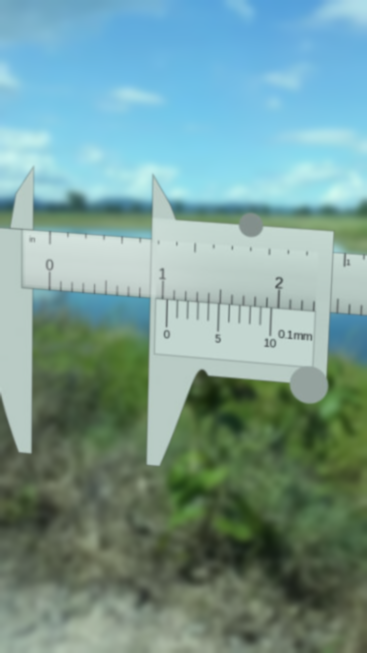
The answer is **10.4** mm
